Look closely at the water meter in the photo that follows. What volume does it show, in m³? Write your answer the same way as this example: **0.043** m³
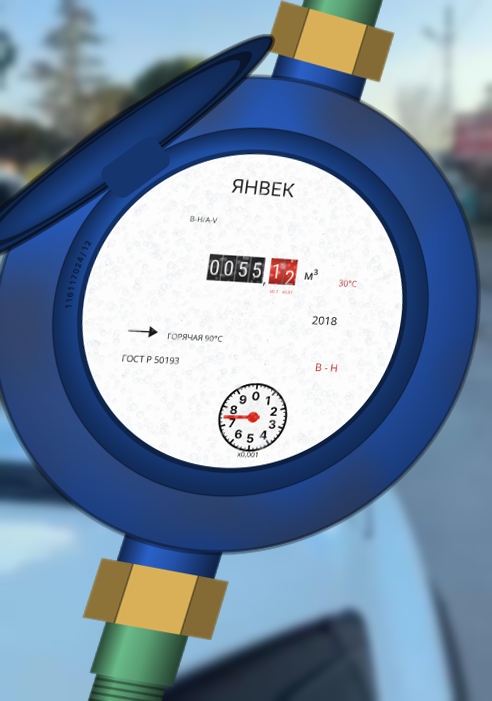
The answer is **55.117** m³
